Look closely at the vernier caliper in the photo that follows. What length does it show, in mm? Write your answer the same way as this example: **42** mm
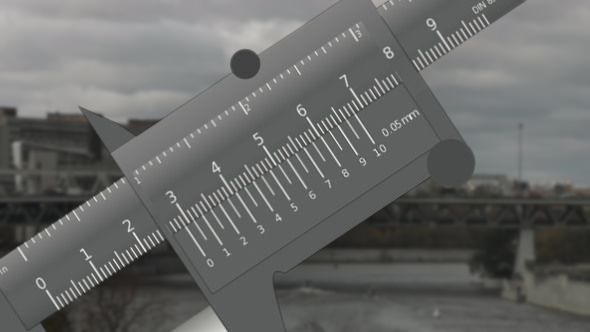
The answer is **29.0** mm
